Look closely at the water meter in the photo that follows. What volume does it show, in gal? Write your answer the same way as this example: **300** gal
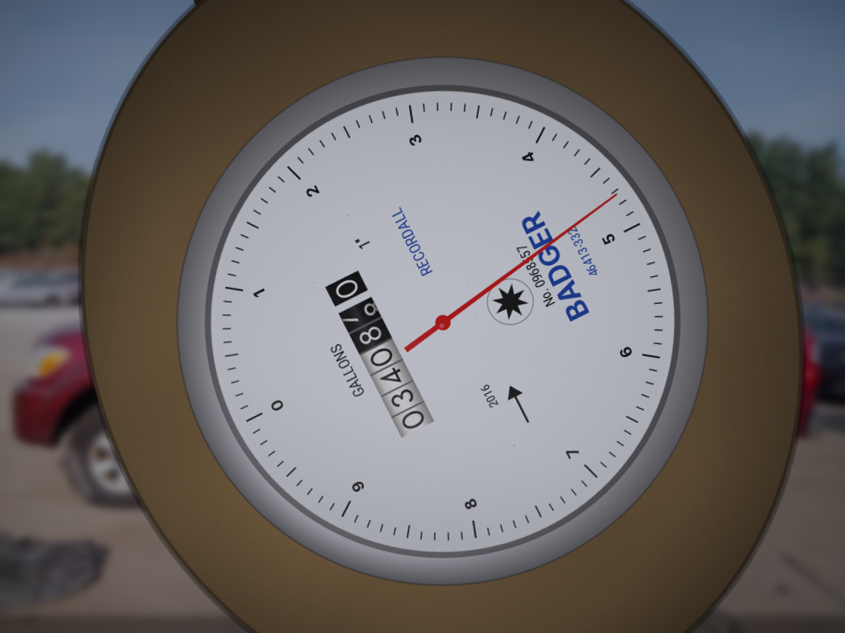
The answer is **340874.7** gal
